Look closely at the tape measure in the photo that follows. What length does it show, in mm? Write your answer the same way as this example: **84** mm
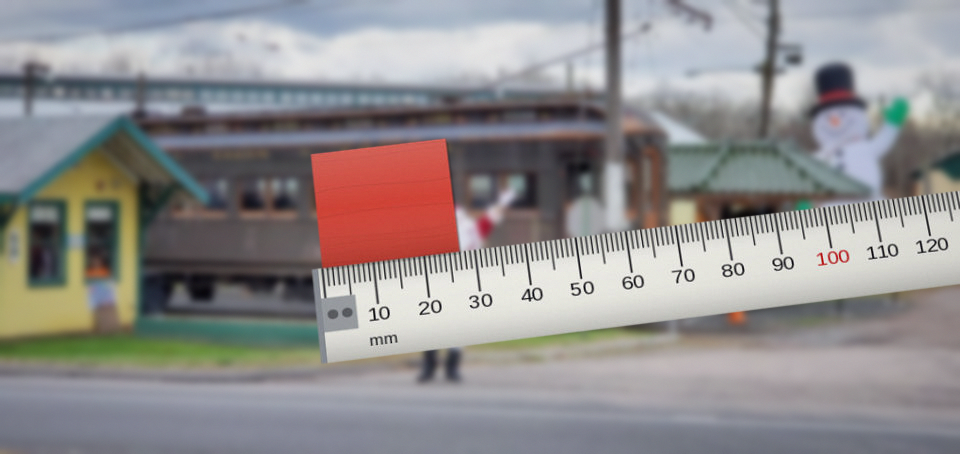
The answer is **27** mm
